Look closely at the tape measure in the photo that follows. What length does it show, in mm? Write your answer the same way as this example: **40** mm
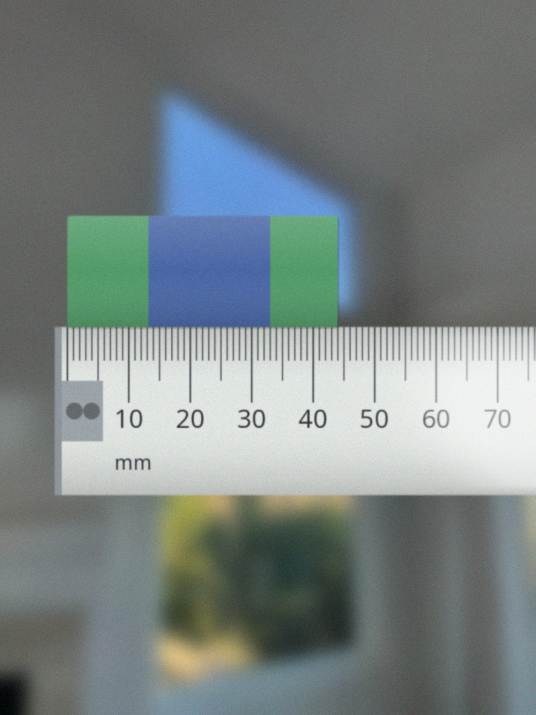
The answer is **44** mm
